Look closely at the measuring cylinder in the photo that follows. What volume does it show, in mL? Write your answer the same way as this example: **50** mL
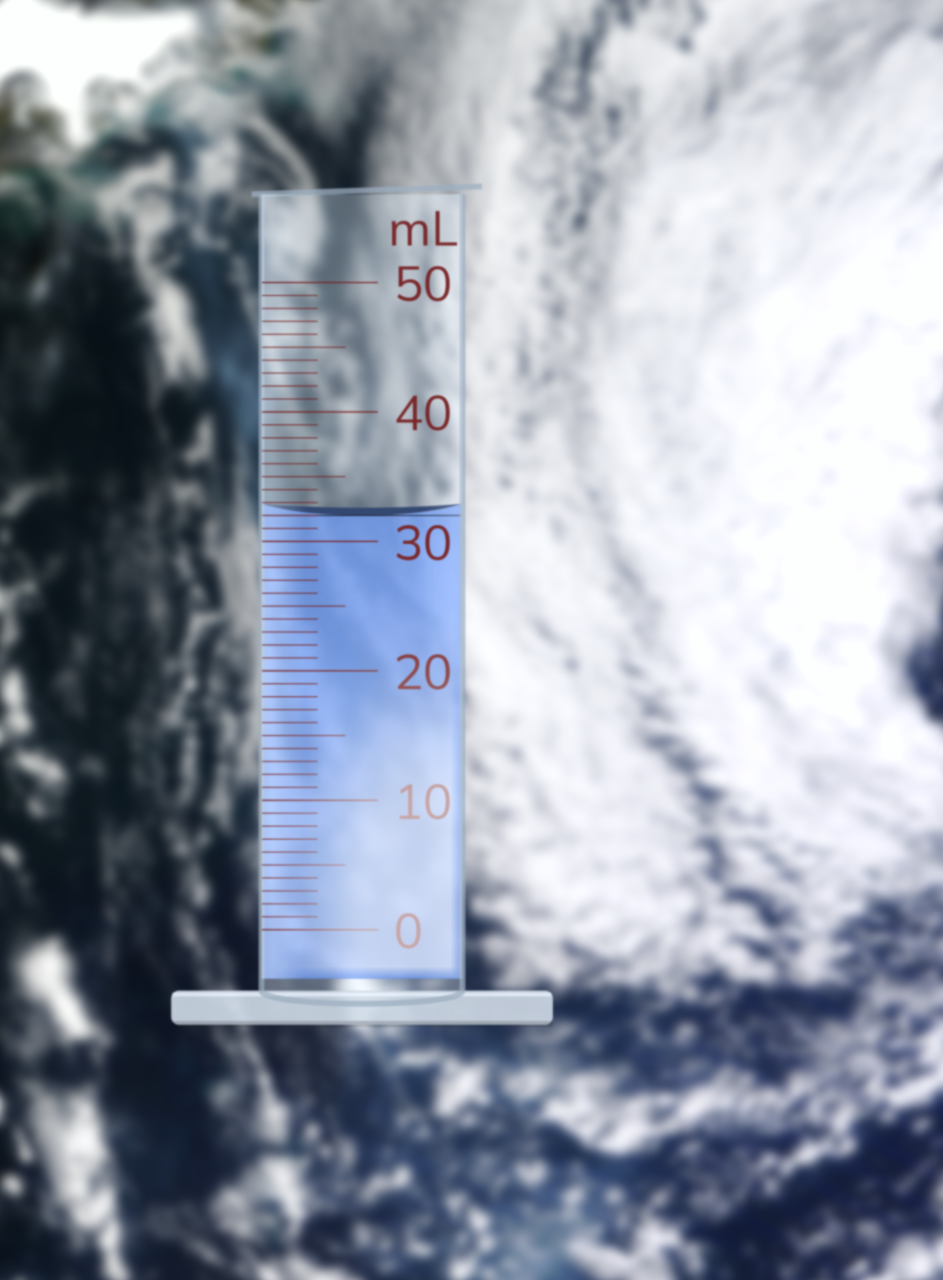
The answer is **32** mL
